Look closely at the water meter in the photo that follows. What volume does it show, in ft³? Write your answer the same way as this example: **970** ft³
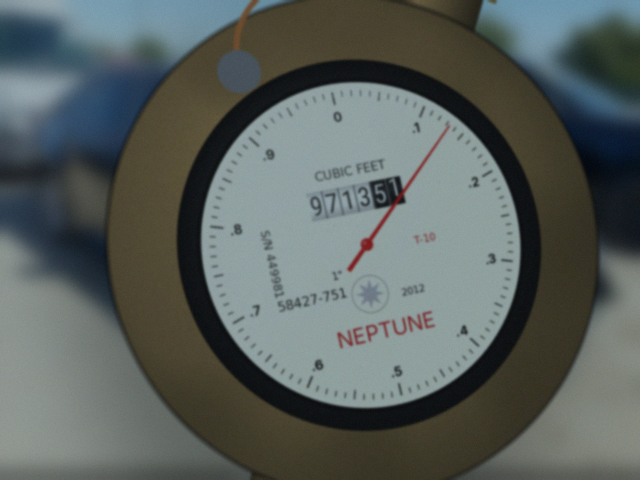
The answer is **971351.13** ft³
